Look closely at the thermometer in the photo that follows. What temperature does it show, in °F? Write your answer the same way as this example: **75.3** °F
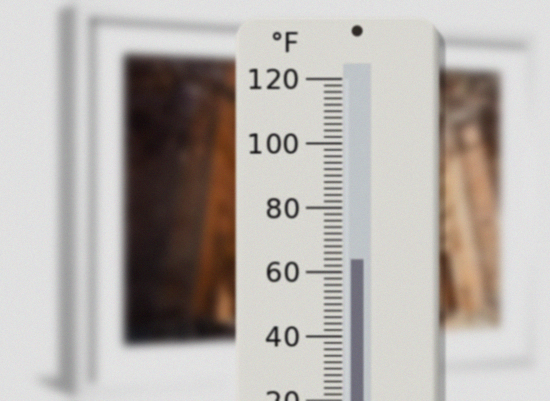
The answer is **64** °F
